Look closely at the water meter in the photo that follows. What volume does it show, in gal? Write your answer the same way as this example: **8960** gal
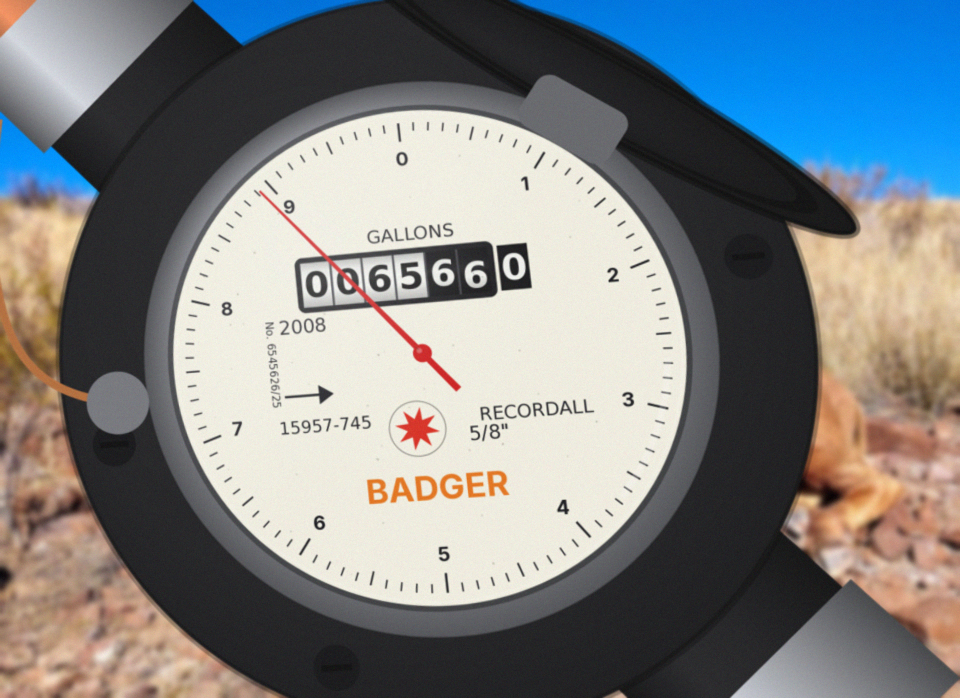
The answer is **65658.9** gal
